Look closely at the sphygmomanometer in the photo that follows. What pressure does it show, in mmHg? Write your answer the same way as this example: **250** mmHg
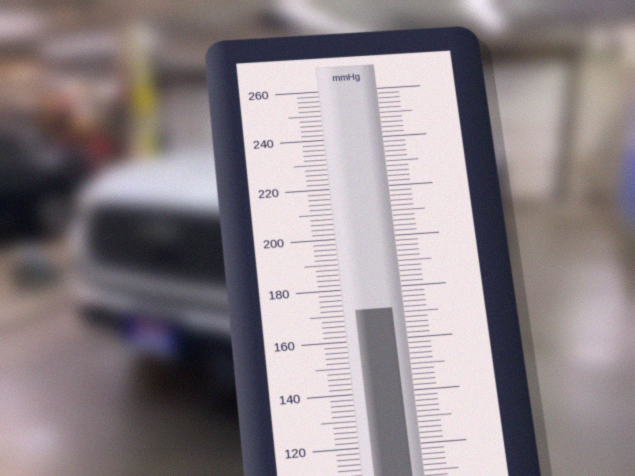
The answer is **172** mmHg
